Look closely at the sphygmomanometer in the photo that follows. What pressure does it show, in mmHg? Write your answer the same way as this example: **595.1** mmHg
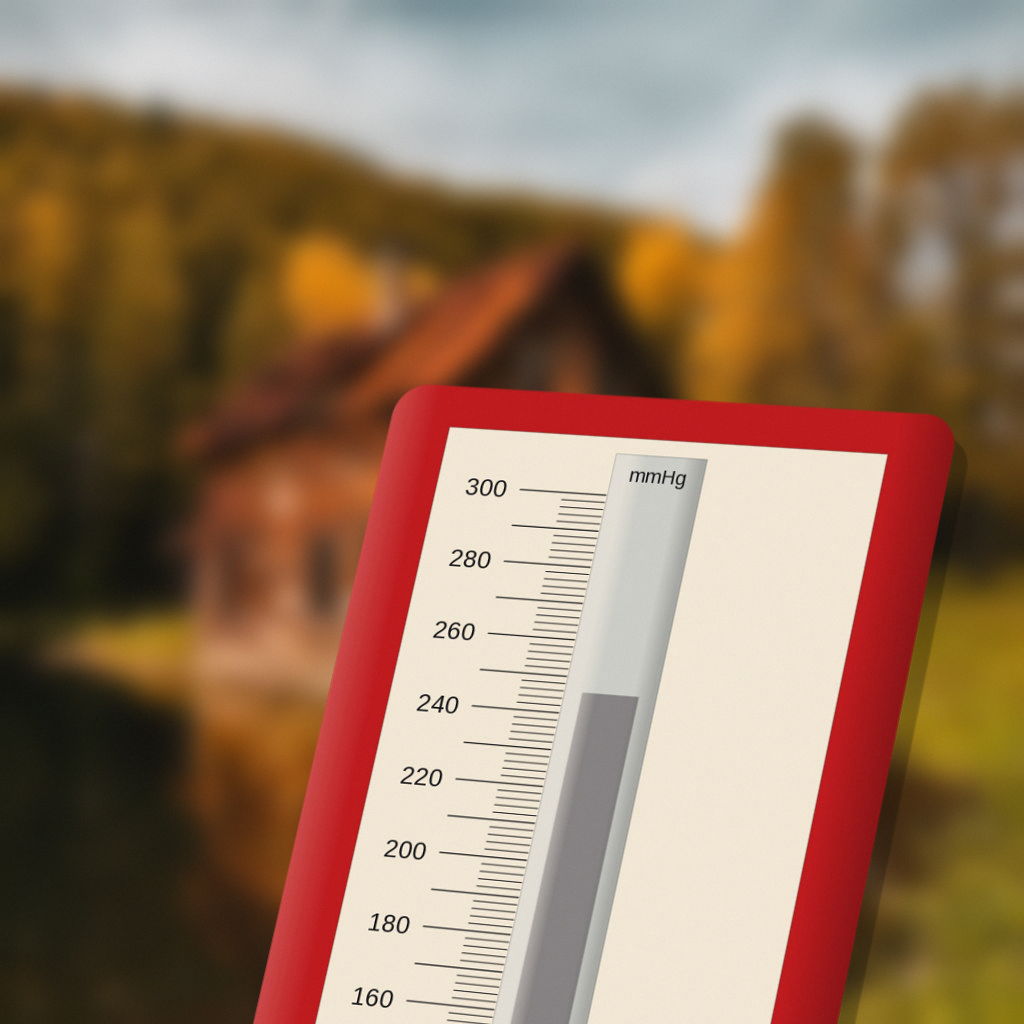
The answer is **246** mmHg
